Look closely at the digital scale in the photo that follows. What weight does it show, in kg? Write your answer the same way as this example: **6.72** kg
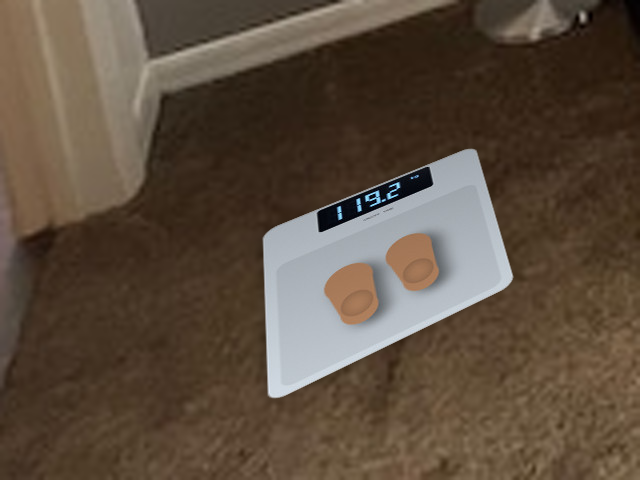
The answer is **119.2** kg
